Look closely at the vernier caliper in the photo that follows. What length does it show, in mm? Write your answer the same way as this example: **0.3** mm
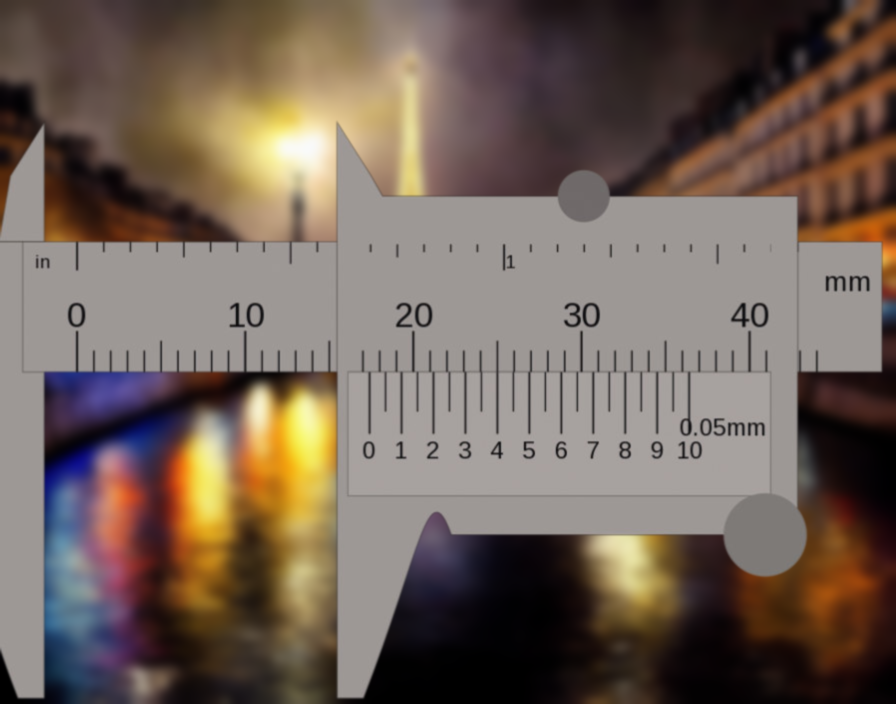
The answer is **17.4** mm
